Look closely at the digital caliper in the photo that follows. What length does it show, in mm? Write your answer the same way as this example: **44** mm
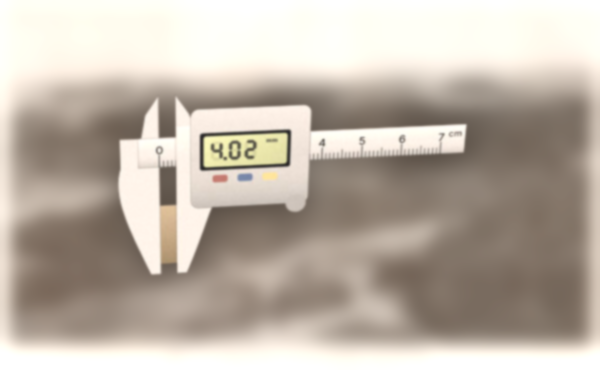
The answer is **4.02** mm
